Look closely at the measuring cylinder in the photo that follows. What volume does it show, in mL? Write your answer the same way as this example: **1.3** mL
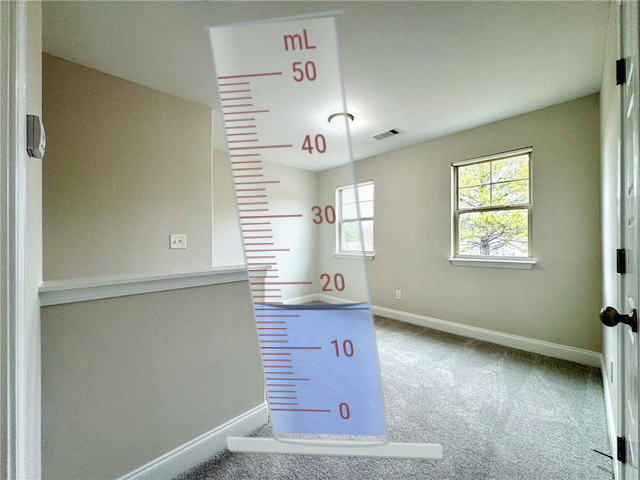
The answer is **16** mL
